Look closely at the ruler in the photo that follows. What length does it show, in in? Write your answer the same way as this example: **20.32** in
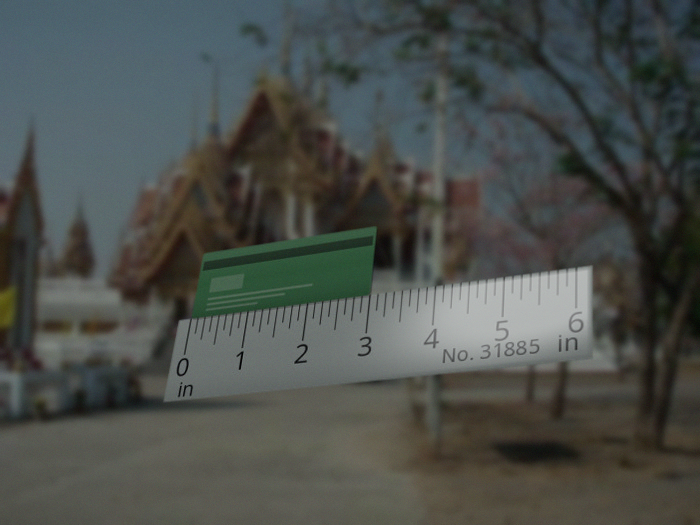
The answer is **3** in
